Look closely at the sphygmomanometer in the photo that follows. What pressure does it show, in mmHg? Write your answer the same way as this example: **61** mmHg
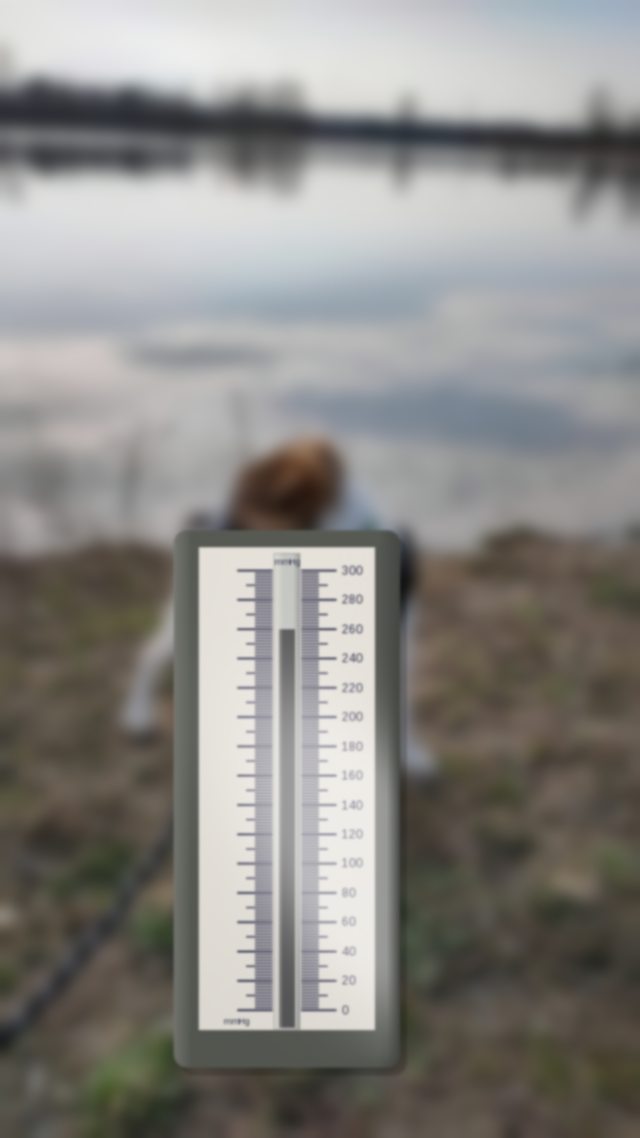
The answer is **260** mmHg
